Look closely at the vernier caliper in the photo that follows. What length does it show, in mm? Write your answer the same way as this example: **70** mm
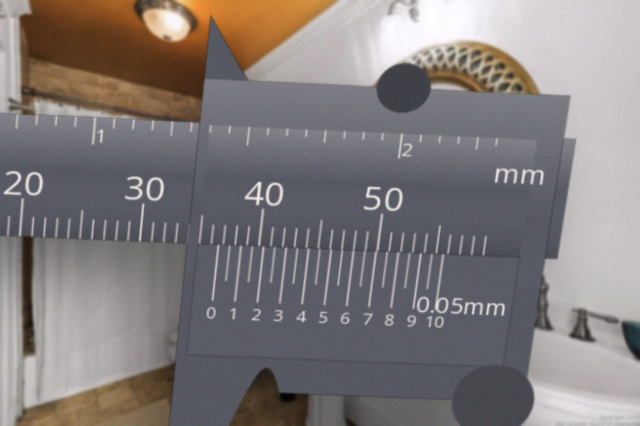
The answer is **36.6** mm
